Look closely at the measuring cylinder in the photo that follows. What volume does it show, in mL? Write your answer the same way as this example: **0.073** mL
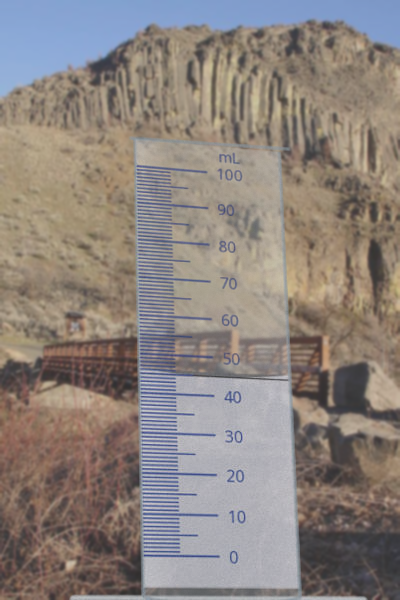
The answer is **45** mL
